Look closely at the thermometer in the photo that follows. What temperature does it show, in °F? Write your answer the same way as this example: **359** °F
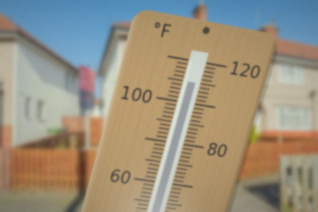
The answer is **110** °F
